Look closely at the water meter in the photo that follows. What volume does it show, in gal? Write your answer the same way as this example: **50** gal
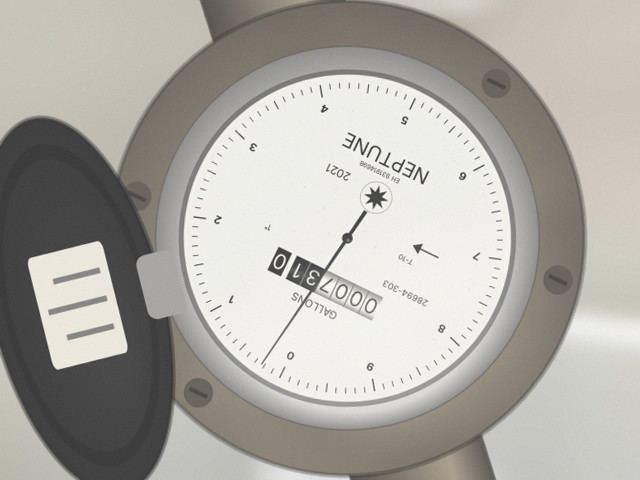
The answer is **7310.2** gal
